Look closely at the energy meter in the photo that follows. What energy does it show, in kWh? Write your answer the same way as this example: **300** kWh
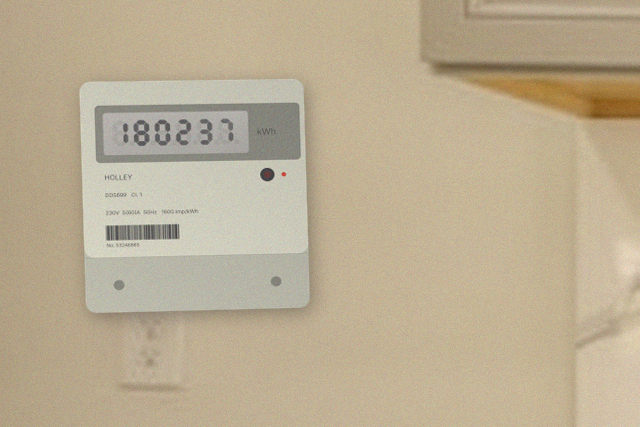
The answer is **180237** kWh
